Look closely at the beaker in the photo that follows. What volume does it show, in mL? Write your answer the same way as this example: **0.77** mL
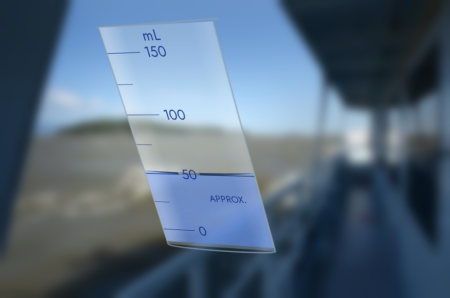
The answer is **50** mL
